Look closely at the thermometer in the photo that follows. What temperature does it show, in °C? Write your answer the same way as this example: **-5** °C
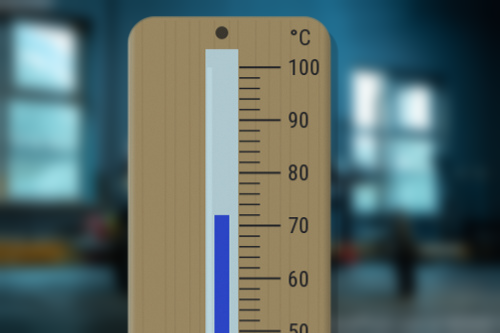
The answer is **72** °C
